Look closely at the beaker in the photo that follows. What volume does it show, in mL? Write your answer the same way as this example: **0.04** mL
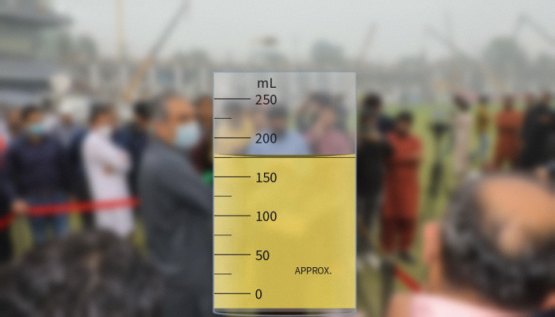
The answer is **175** mL
